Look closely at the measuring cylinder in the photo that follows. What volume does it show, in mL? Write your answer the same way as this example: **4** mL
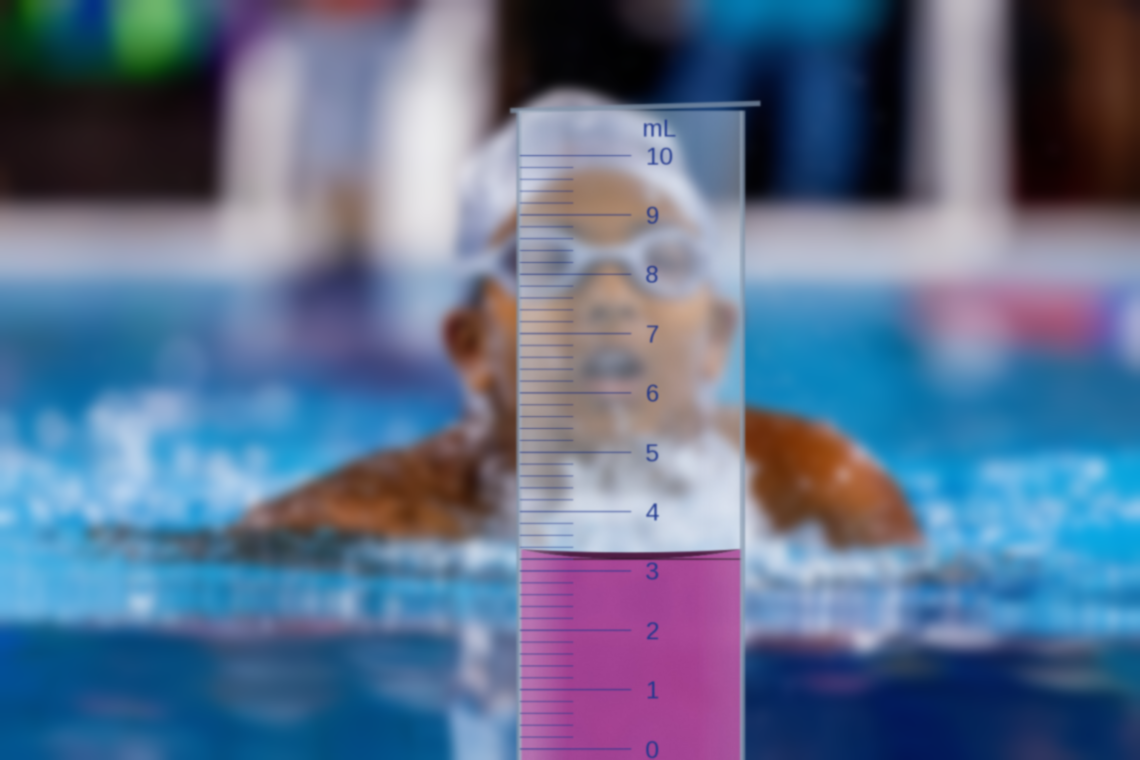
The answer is **3.2** mL
